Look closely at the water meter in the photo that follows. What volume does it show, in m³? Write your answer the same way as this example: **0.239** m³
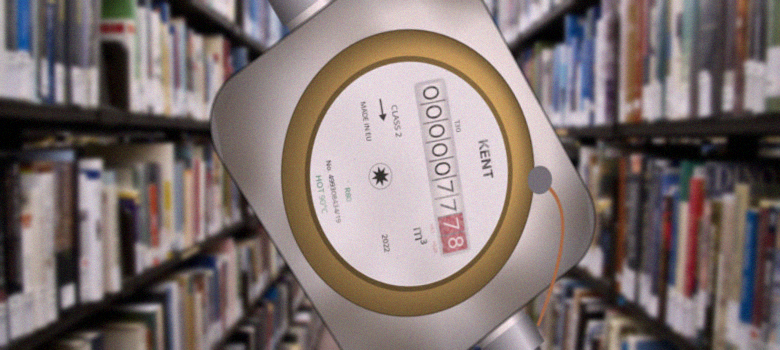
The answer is **77.78** m³
